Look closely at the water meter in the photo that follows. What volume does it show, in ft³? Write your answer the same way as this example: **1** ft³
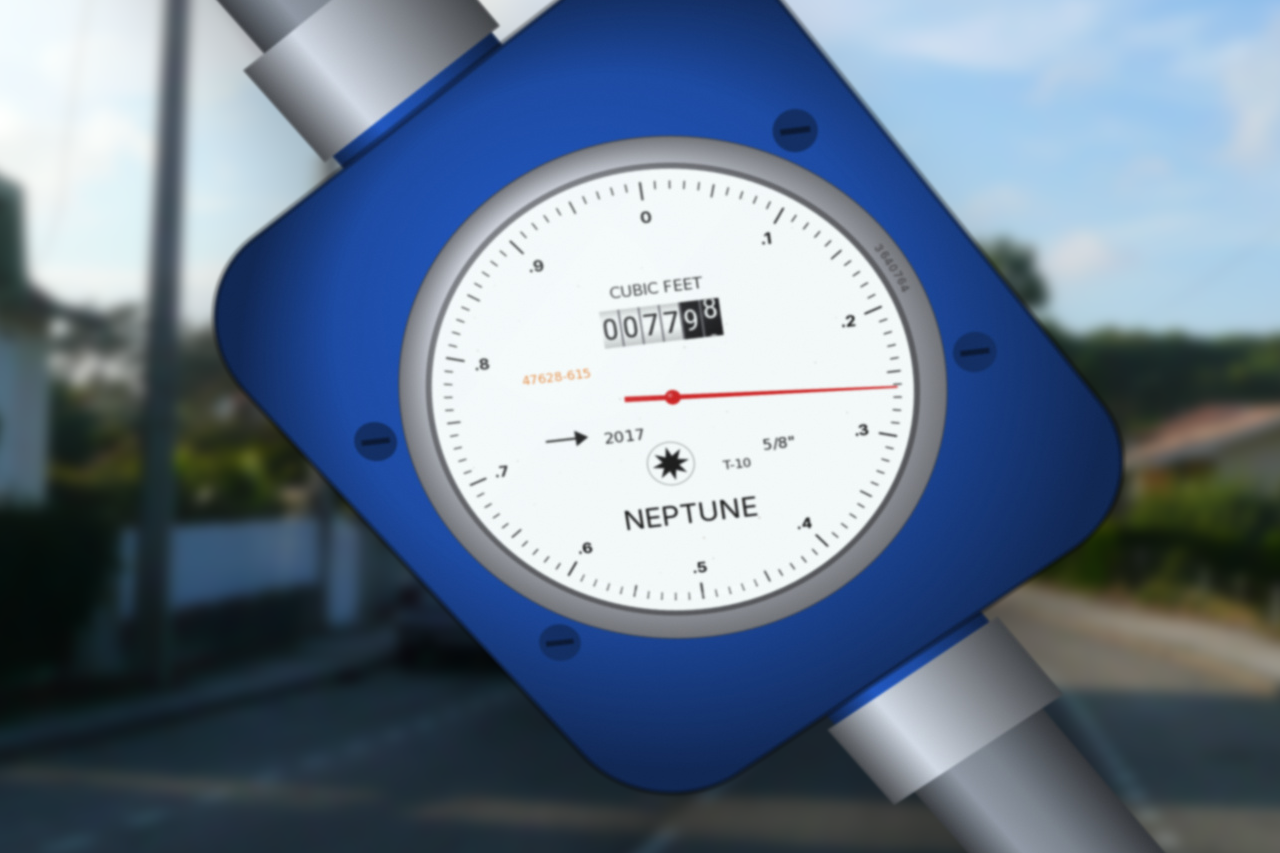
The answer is **7798.26** ft³
